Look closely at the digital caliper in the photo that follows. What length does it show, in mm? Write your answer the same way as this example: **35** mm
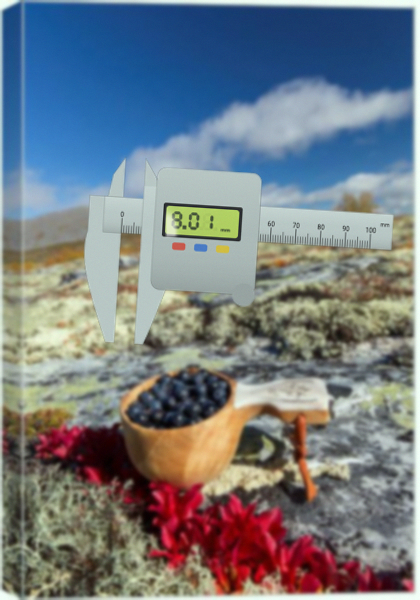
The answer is **8.01** mm
